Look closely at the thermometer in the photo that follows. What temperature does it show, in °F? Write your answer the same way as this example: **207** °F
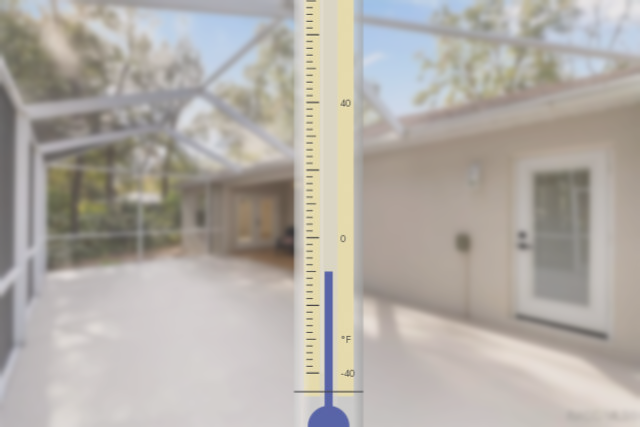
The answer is **-10** °F
